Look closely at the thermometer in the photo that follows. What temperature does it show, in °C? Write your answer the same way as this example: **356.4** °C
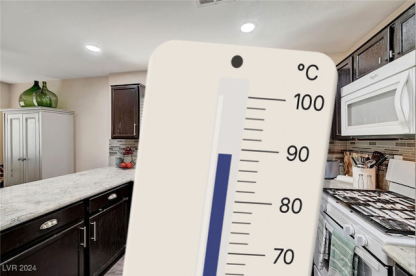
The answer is **89** °C
